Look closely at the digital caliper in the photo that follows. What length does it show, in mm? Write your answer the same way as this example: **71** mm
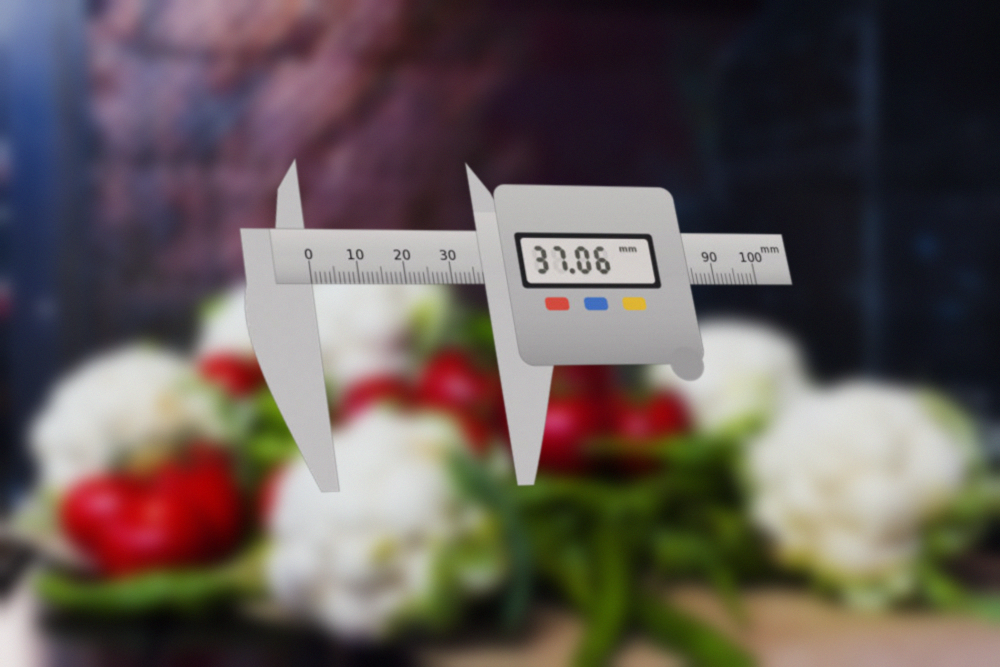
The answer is **37.06** mm
